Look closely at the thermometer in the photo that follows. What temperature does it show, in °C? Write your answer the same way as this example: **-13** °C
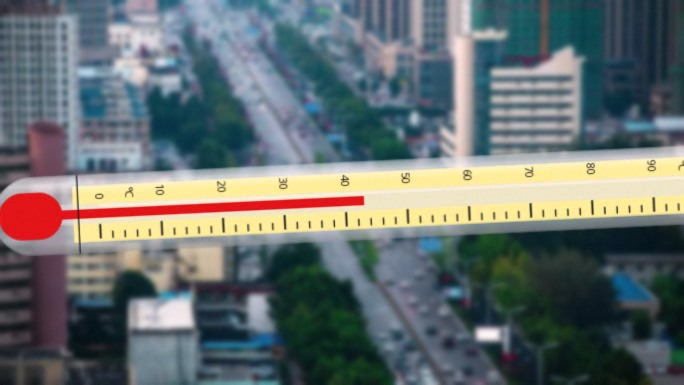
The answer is **43** °C
